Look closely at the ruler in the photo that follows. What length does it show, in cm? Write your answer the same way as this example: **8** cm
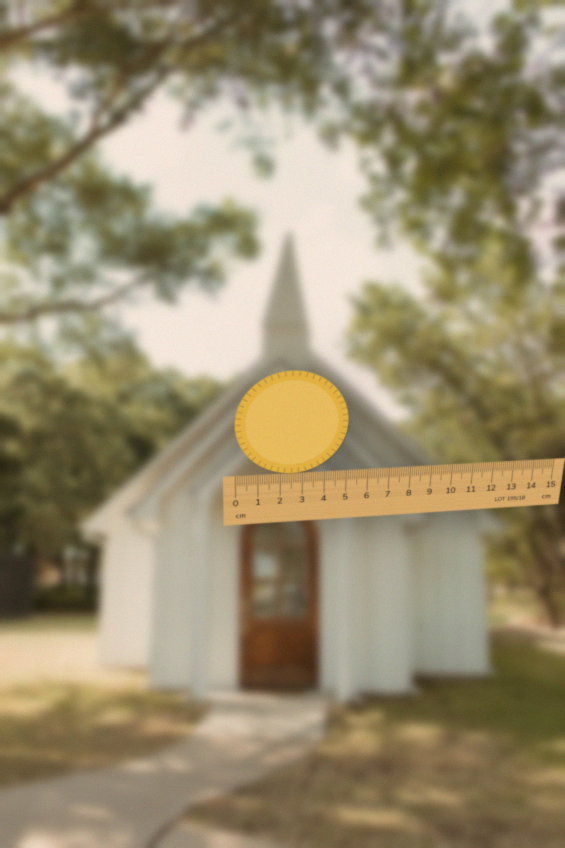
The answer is **5** cm
